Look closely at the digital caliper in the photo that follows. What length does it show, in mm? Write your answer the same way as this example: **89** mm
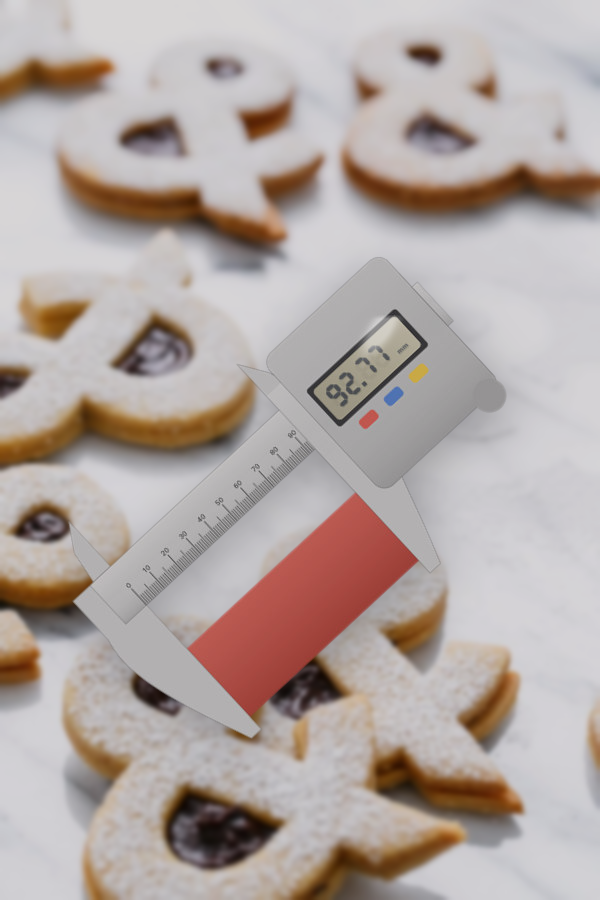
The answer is **92.77** mm
